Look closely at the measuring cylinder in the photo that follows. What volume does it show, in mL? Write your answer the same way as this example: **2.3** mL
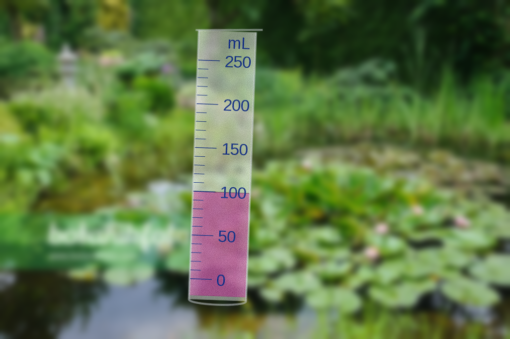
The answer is **100** mL
